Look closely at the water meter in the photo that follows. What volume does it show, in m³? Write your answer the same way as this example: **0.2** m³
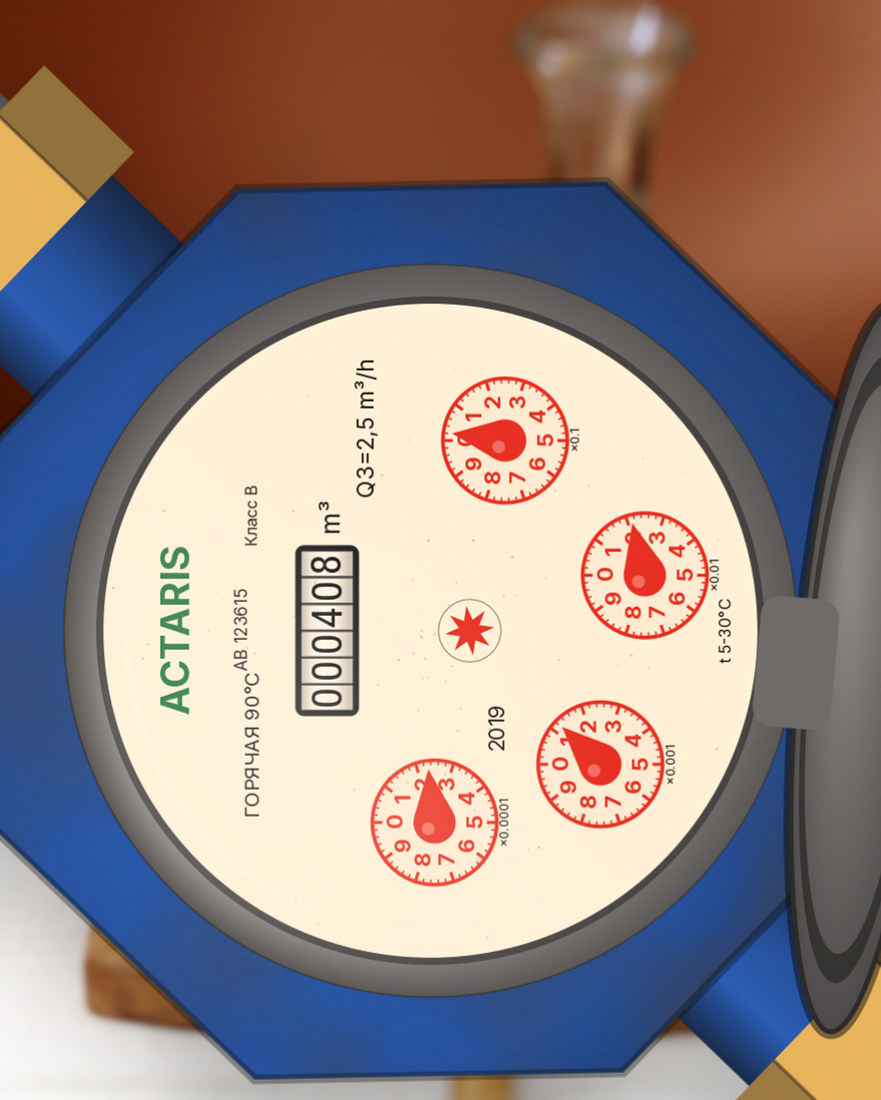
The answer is **408.0212** m³
